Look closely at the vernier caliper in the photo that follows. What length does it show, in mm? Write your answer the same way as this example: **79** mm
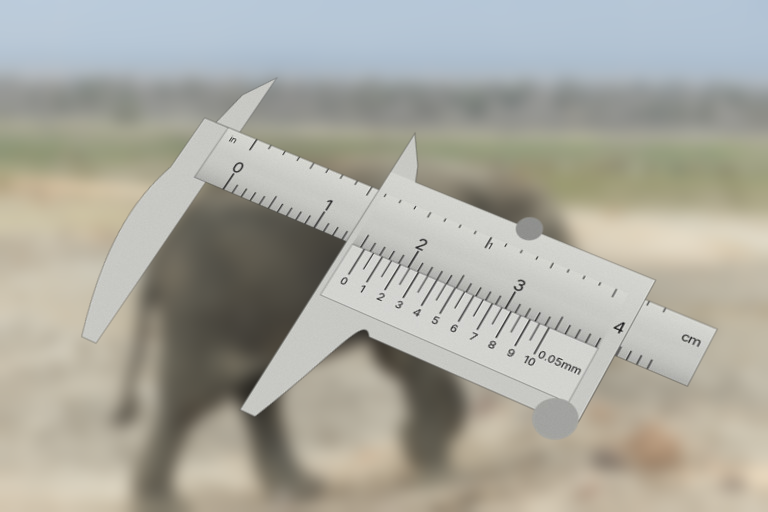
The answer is **15.4** mm
